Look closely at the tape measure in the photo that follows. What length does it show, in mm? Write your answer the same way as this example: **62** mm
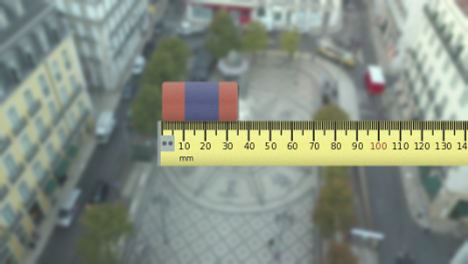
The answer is **35** mm
